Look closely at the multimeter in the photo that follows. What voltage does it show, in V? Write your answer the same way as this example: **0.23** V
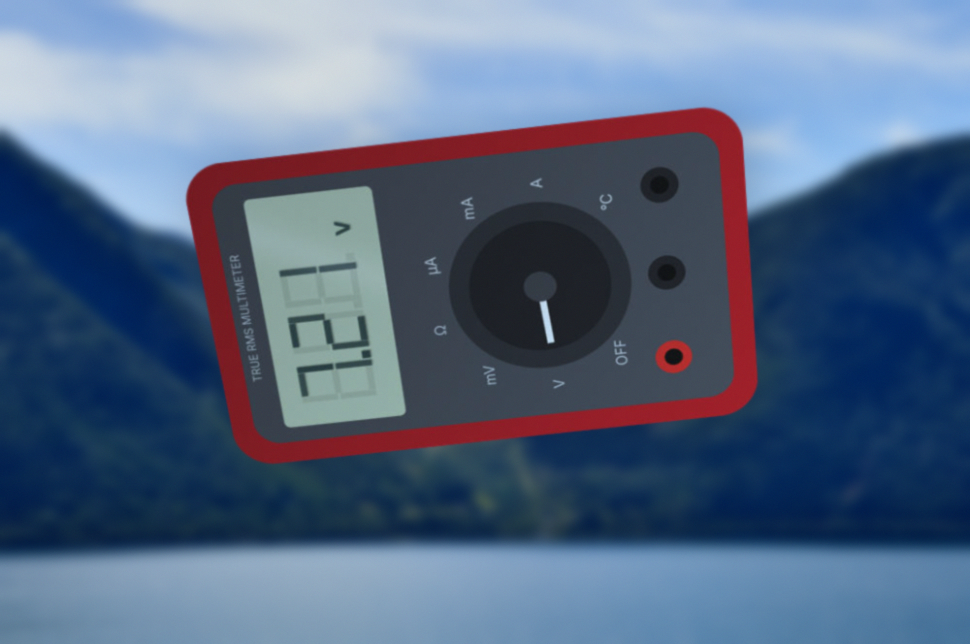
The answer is **7.21** V
